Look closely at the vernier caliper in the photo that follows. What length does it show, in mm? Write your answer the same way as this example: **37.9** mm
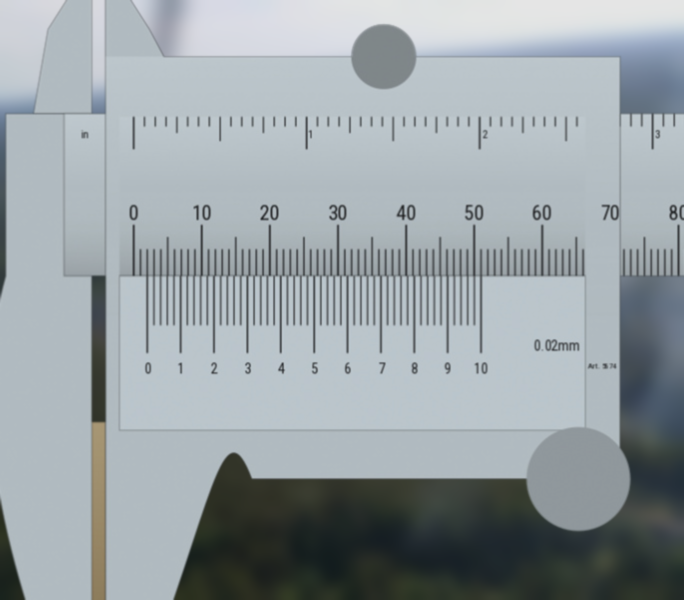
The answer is **2.0** mm
